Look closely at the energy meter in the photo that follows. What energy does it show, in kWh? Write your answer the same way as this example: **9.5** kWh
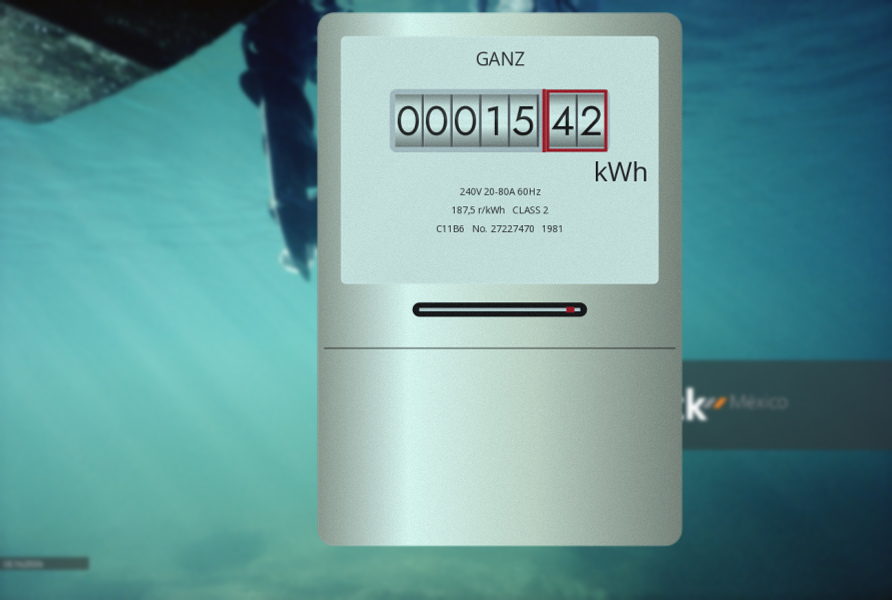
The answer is **15.42** kWh
